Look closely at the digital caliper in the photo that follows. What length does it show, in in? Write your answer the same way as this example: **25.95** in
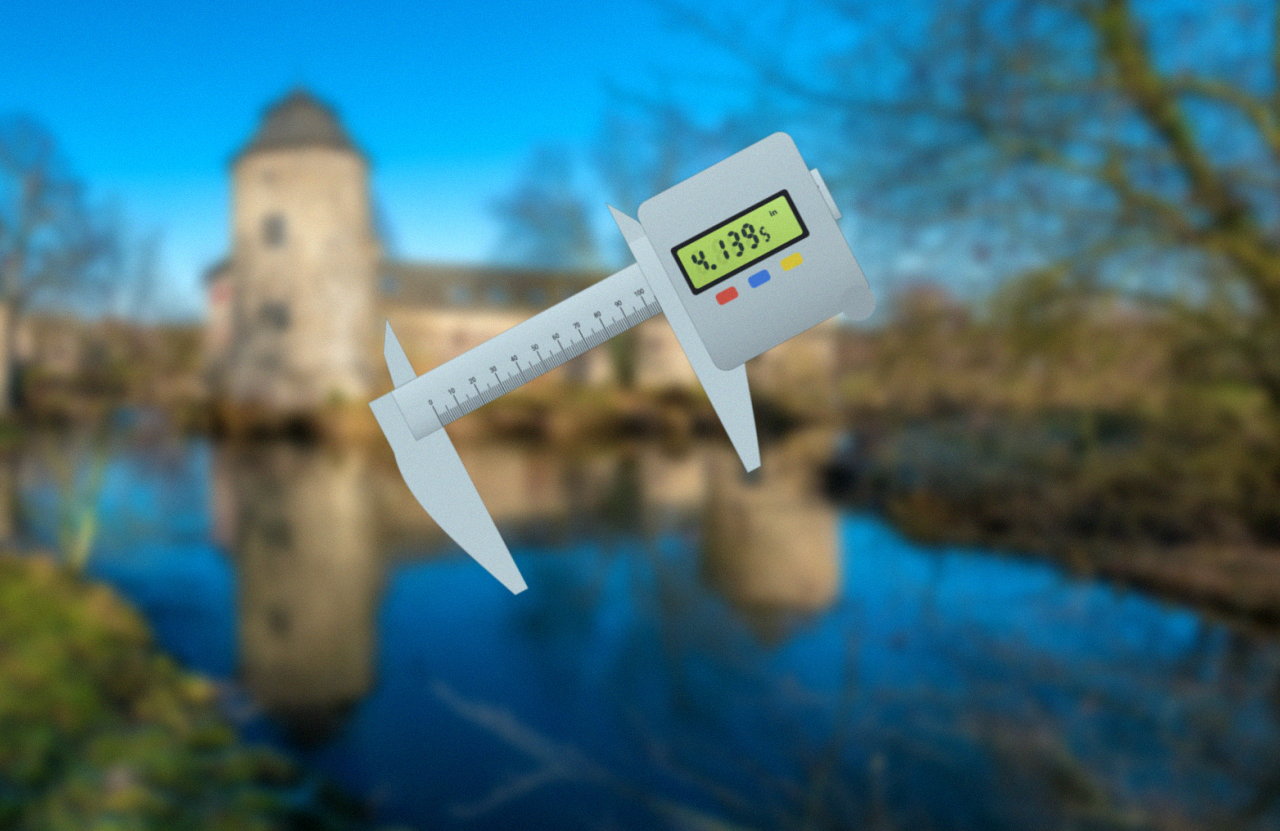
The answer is **4.1395** in
